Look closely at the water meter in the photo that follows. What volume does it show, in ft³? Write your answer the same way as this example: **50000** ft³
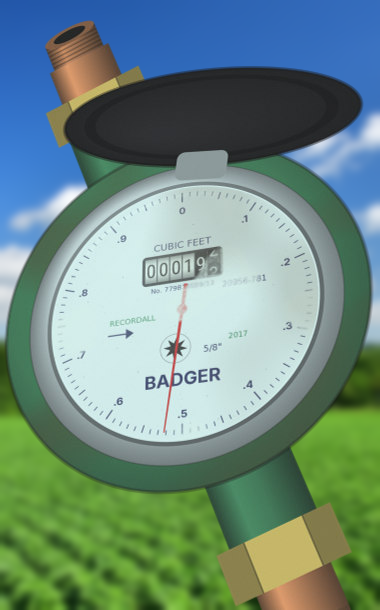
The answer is **192.52** ft³
